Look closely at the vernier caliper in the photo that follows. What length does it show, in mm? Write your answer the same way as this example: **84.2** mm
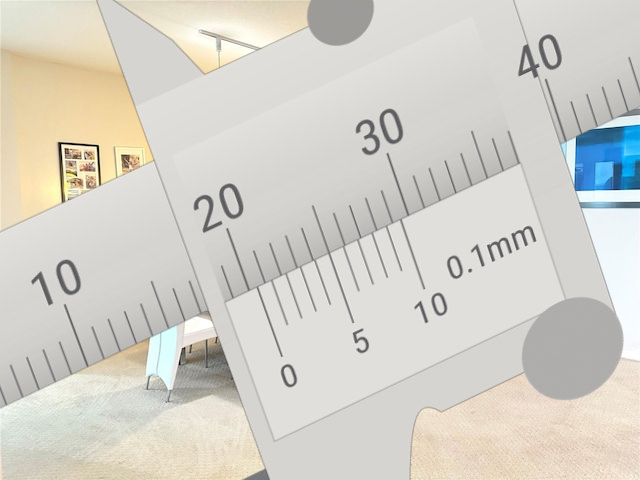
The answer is **20.5** mm
